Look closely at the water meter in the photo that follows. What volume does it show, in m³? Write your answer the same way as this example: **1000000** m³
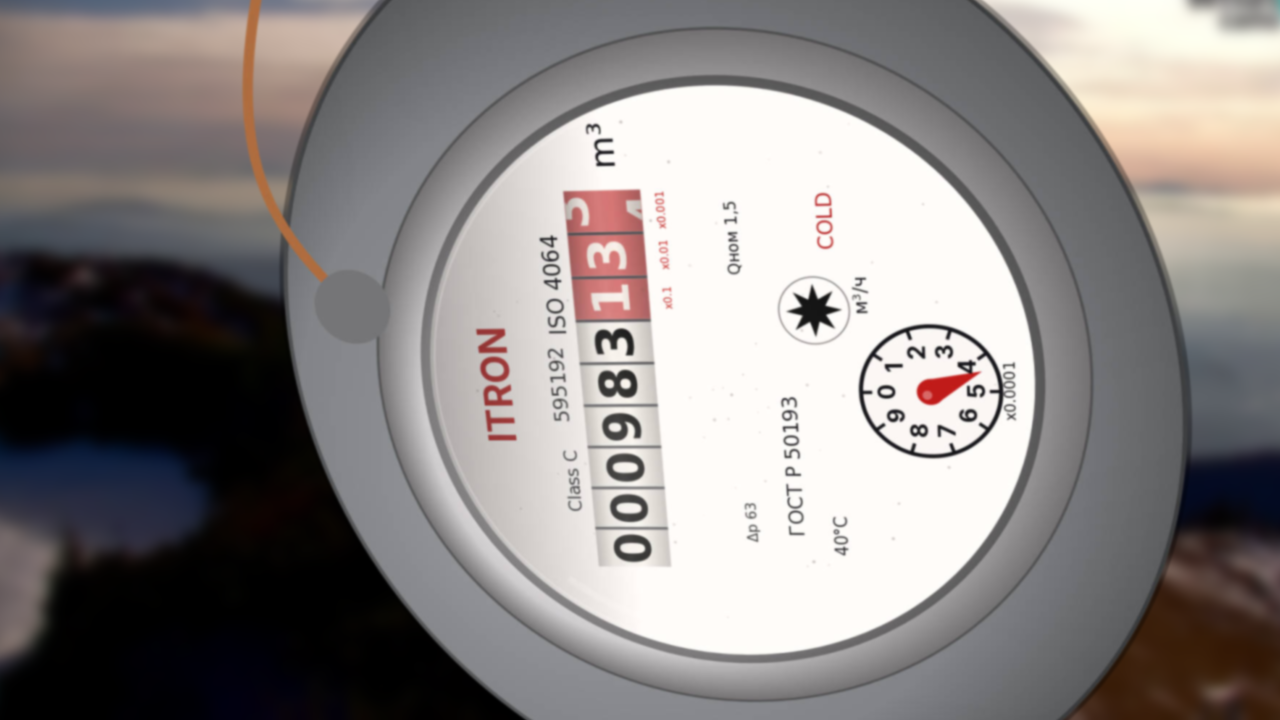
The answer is **983.1334** m³
